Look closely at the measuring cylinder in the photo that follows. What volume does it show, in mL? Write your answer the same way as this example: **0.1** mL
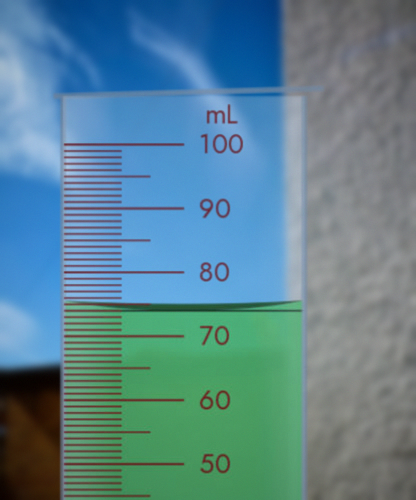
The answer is **74** mL
